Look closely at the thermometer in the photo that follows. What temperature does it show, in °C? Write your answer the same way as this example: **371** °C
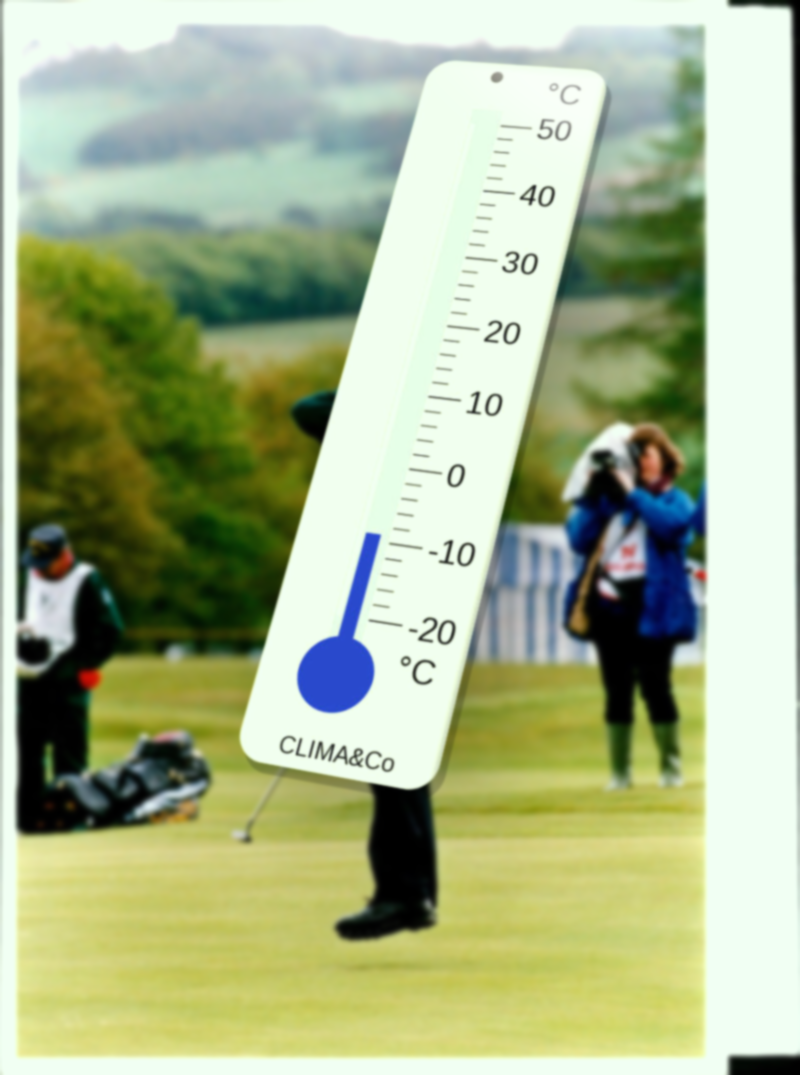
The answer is **-9** °C
